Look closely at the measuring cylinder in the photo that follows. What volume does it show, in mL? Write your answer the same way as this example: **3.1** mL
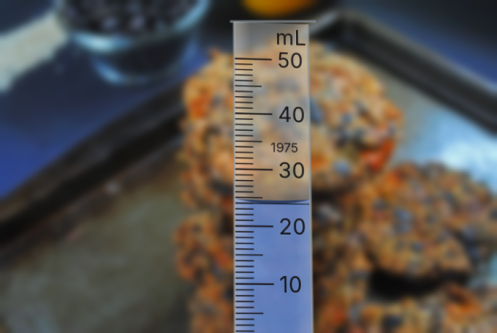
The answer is **24** mL
